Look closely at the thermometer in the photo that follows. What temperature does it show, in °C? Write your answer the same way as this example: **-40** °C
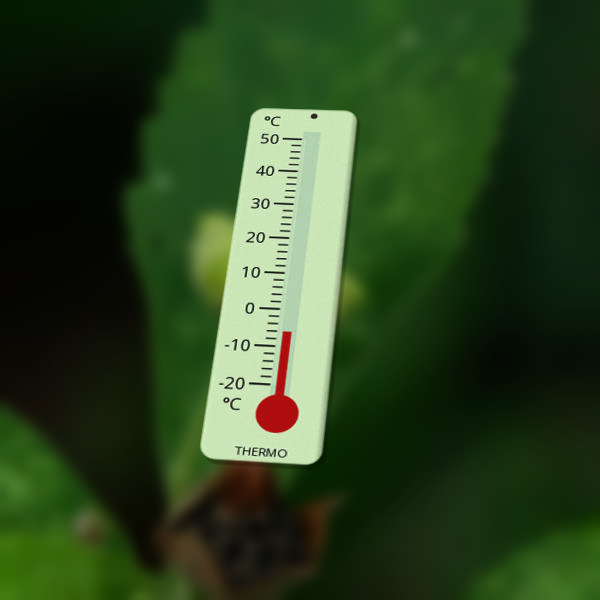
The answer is **-6** °C
